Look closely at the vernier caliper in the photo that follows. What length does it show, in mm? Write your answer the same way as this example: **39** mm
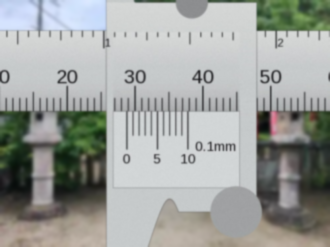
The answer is **28.8** mm
